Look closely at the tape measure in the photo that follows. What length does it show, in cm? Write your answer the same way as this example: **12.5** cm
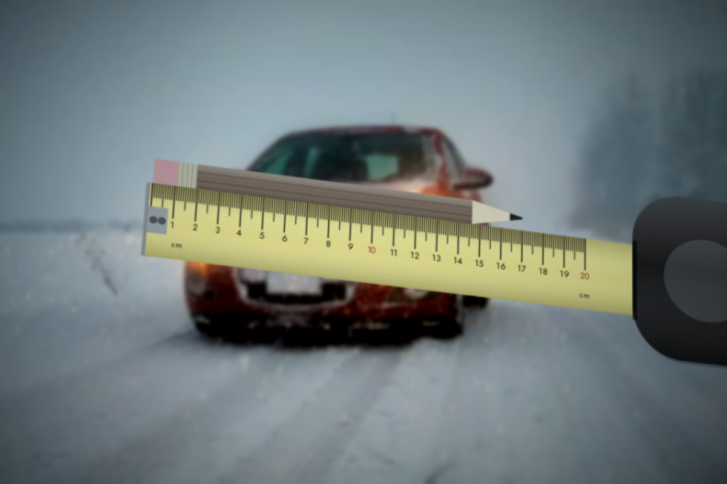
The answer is **17** cm
